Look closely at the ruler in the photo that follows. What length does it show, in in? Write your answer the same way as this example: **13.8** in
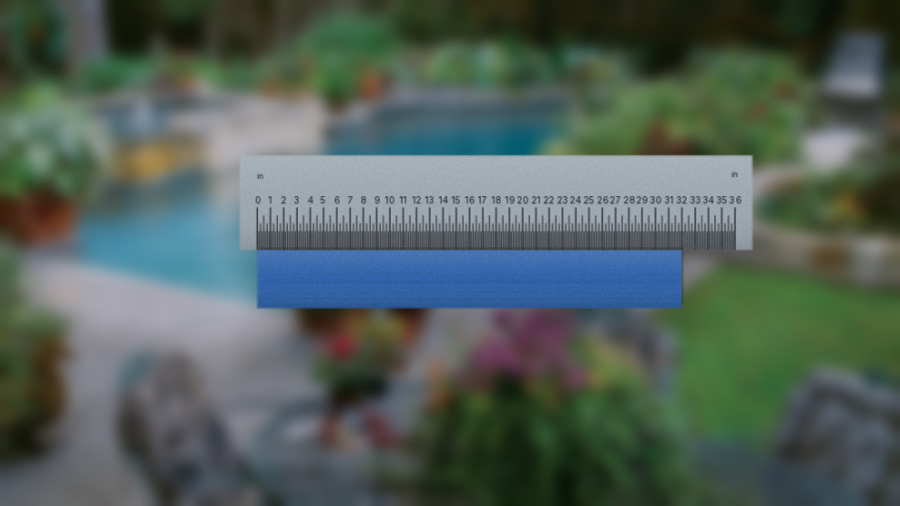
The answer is **32** in
